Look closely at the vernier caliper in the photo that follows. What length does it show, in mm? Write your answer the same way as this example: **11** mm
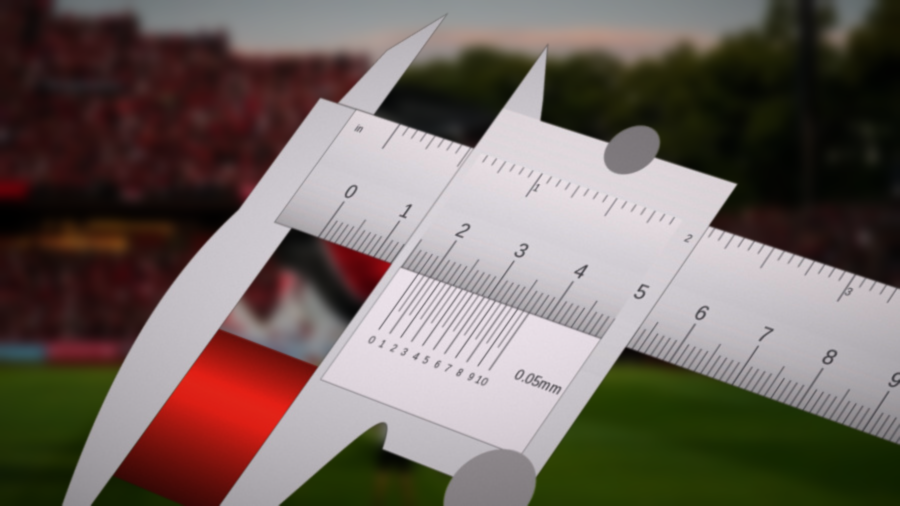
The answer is **18.0** mm
